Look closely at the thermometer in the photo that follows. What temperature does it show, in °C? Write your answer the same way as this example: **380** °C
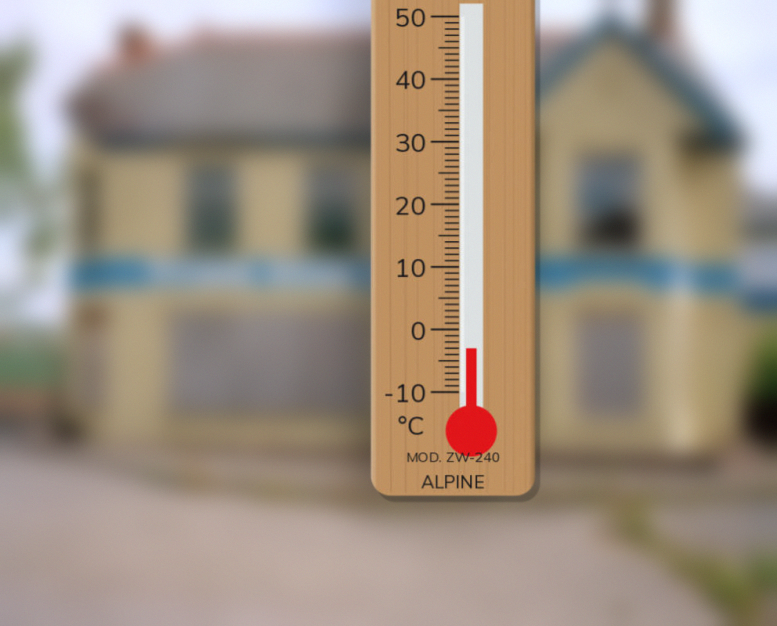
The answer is **-3** °C
